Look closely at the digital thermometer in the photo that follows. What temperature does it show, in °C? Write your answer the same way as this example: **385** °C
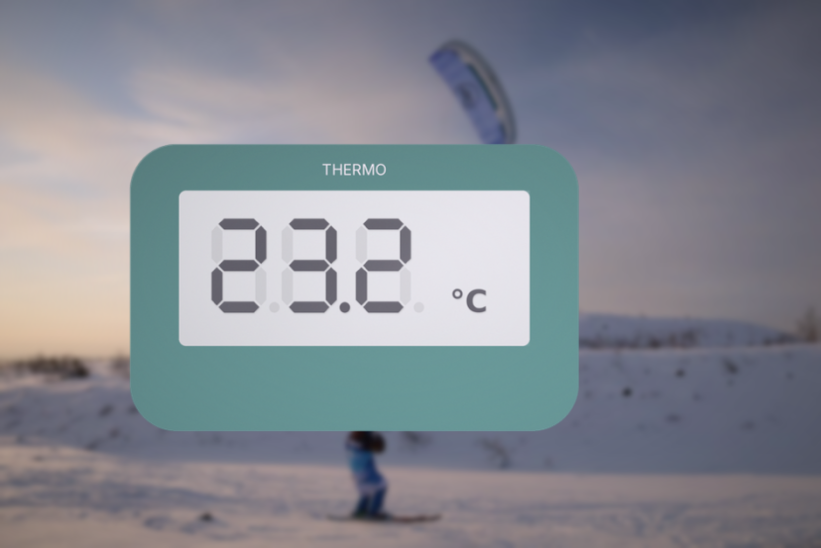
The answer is **23.2** °C
